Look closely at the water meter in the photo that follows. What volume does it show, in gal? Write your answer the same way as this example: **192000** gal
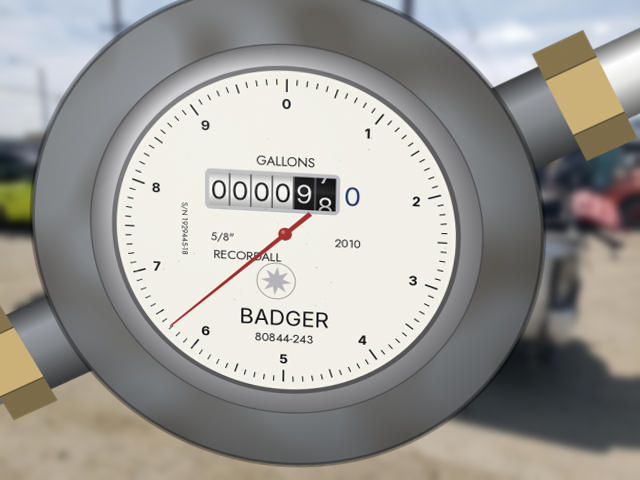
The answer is **976.3** gal
